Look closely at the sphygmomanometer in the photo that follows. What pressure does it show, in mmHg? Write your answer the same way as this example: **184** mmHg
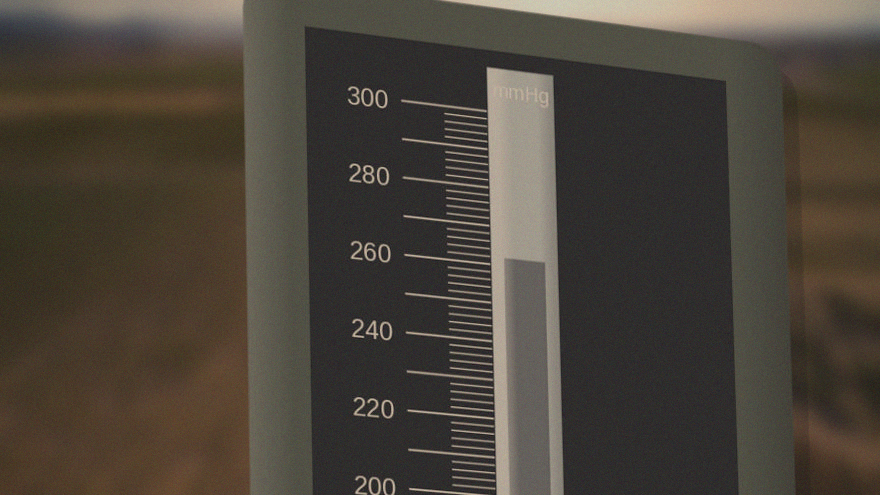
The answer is **262** mmHg
